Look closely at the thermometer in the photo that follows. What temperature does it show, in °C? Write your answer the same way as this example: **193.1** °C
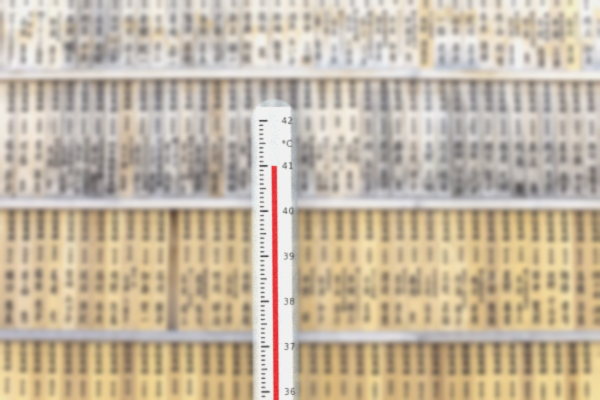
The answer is **41** °C
